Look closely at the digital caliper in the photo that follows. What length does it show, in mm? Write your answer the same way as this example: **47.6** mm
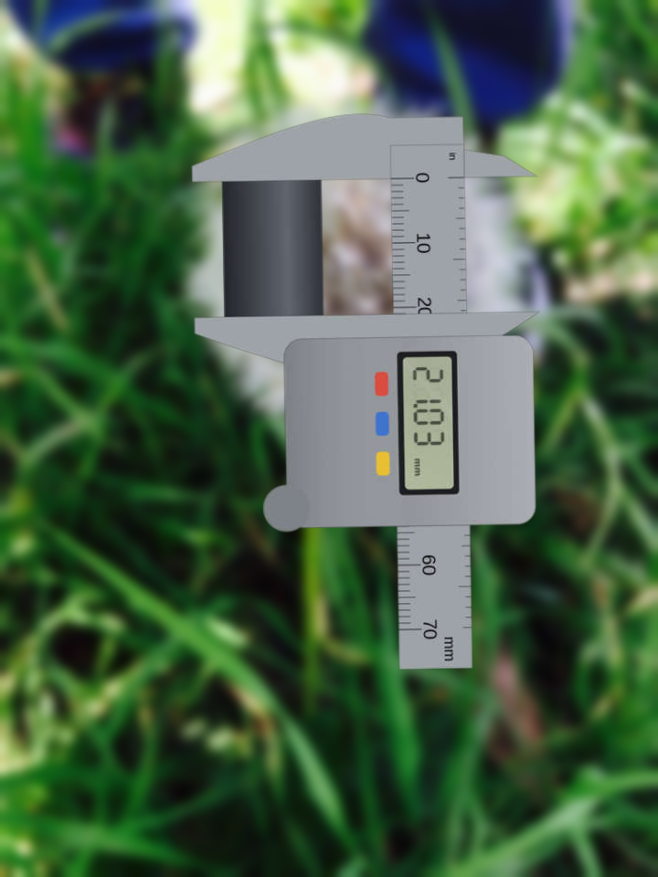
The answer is **21.03** mm
